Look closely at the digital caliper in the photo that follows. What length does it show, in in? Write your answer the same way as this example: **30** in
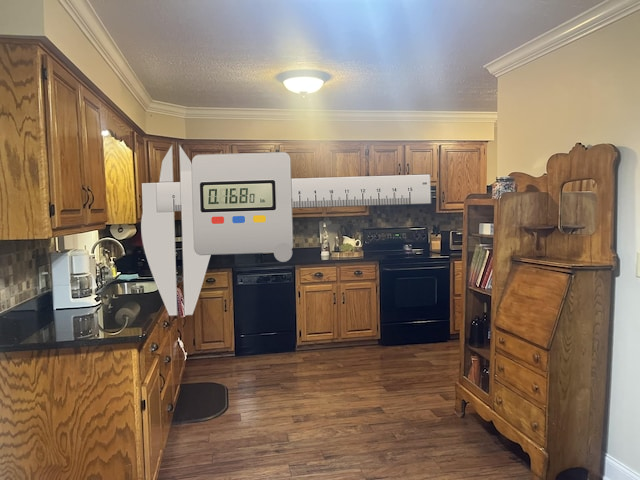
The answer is **0.1680** in
